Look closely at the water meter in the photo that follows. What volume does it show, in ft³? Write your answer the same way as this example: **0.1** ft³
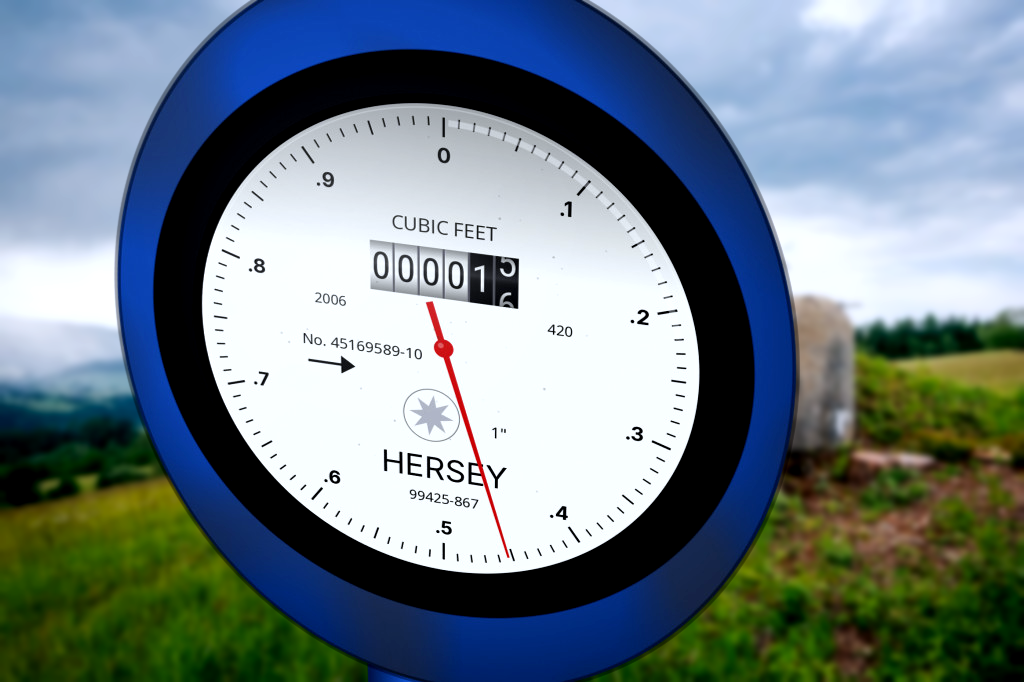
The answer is **15.45** ft³
